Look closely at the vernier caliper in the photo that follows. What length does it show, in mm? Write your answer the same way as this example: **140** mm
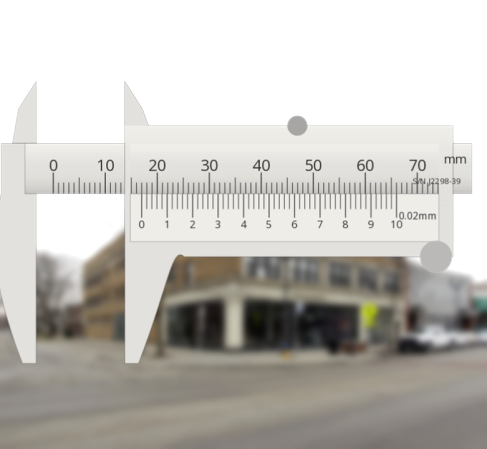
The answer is **17.0** mm
